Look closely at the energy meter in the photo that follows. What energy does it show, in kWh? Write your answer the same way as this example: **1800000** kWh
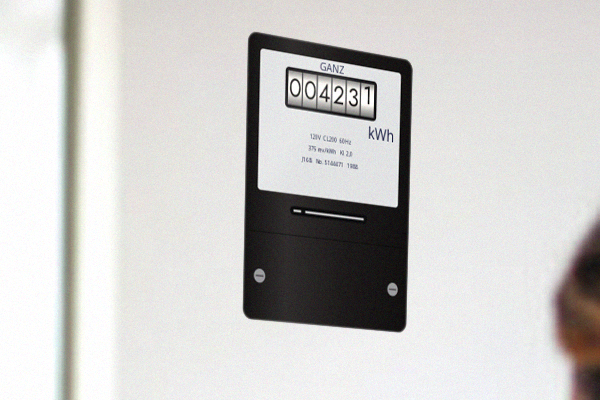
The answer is **4231** kWh
